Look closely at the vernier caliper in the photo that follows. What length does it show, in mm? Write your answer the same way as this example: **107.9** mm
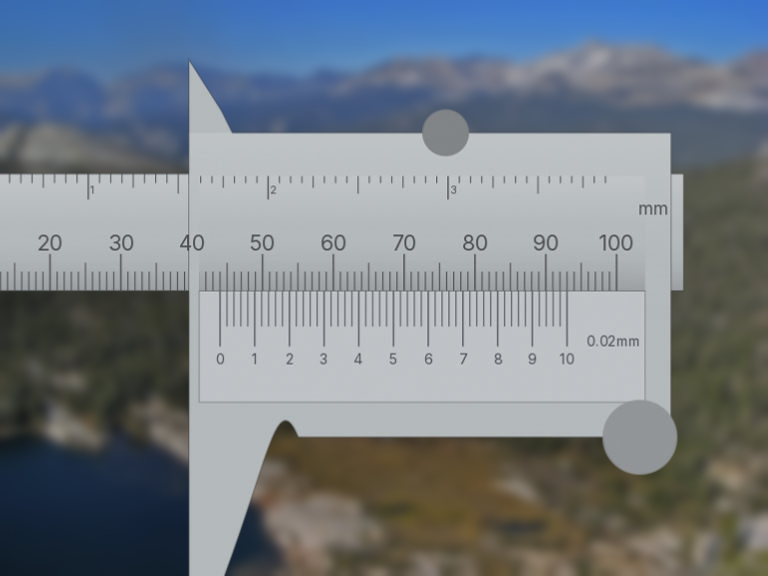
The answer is **44.0** mm
